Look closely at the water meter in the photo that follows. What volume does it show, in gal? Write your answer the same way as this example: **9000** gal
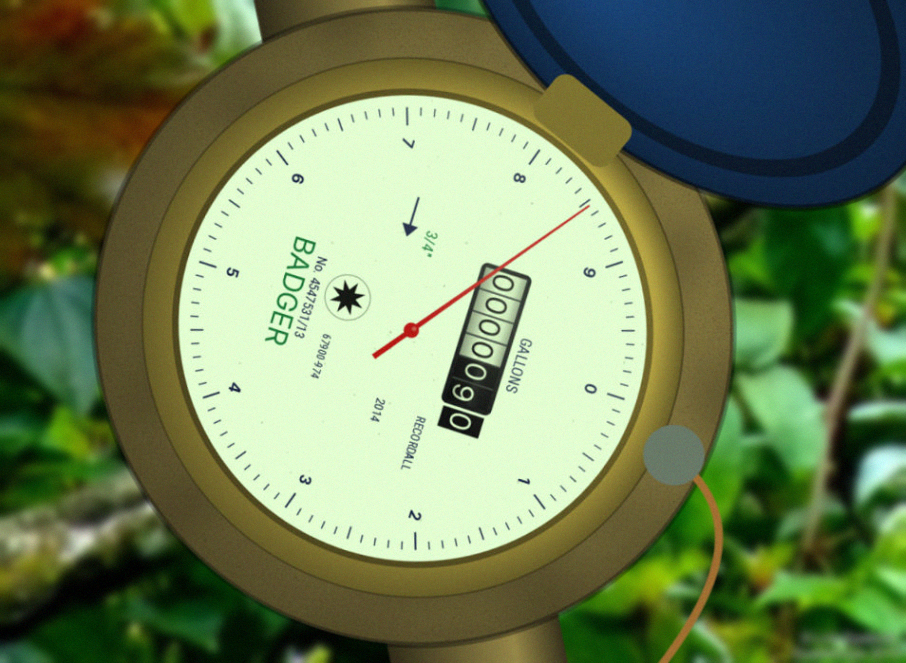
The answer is **88.5** gal
